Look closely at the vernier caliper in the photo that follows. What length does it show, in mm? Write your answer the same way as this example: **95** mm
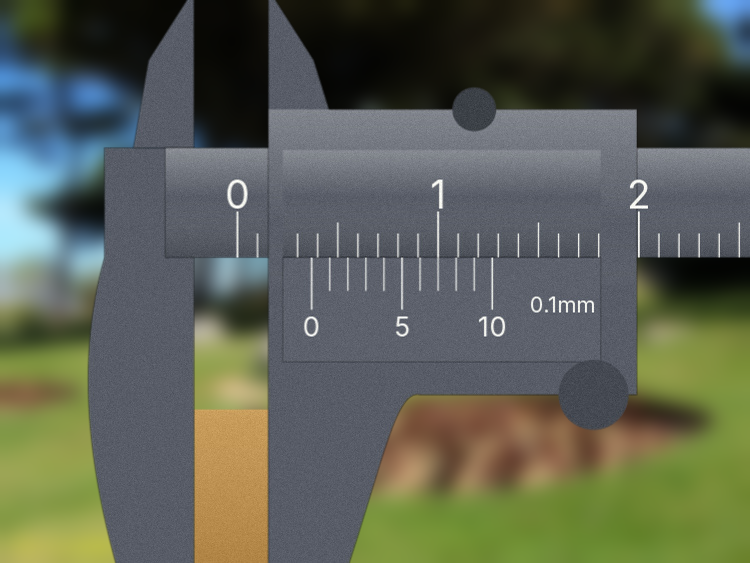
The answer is **3.7** mm
